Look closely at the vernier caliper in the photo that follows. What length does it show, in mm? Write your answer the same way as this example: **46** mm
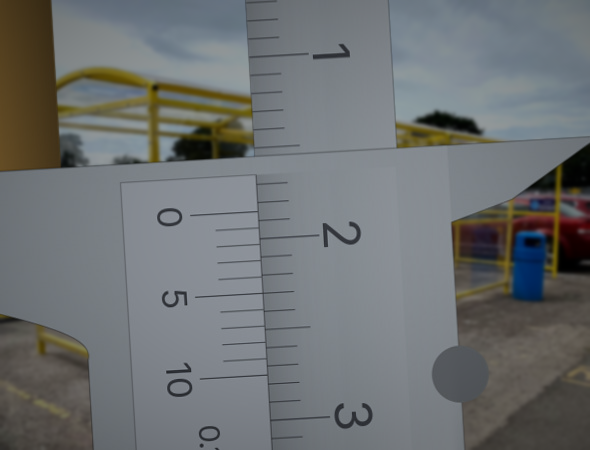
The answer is **18.5** mm
